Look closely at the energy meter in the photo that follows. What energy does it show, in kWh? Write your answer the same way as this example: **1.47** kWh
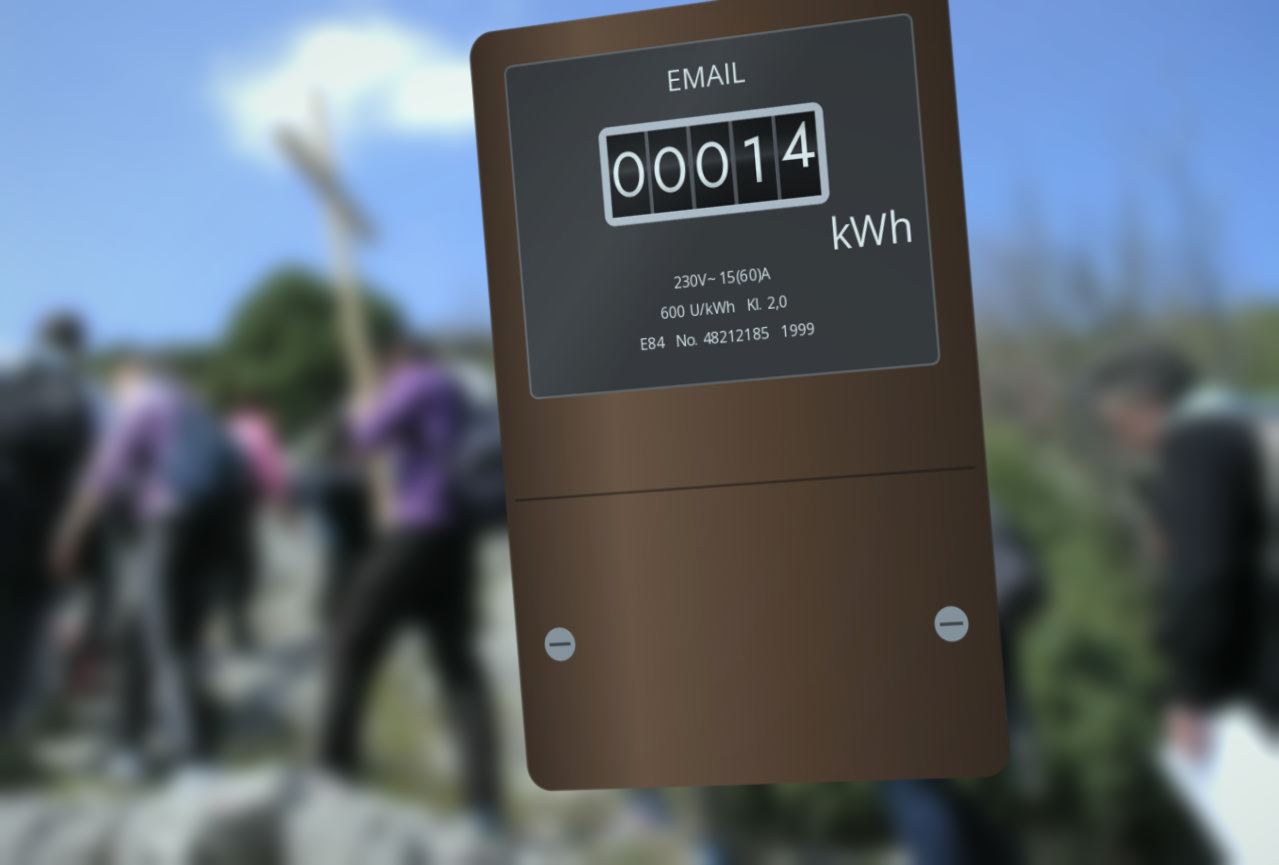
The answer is **14** kWh
